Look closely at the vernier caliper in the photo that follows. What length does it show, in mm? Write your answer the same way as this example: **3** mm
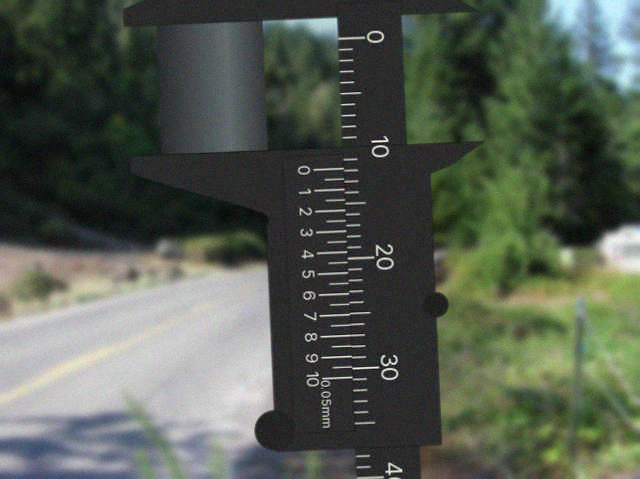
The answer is **11.8** mm
